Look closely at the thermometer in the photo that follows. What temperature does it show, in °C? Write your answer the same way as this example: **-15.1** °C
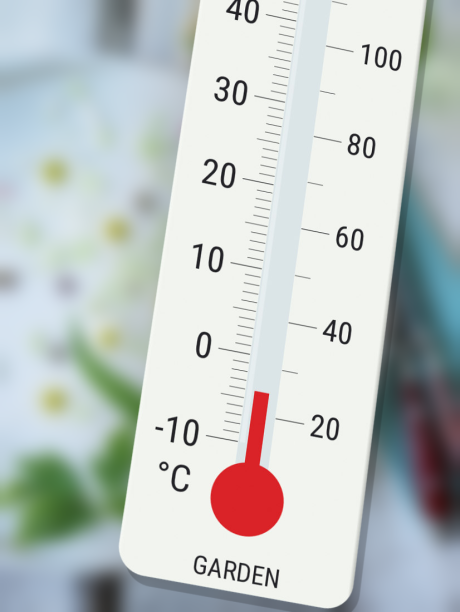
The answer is **-4** °C
